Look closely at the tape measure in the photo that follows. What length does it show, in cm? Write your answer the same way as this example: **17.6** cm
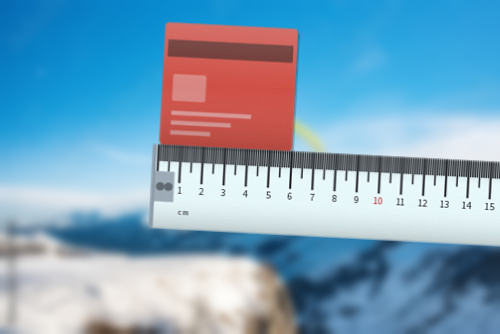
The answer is **6** cm
